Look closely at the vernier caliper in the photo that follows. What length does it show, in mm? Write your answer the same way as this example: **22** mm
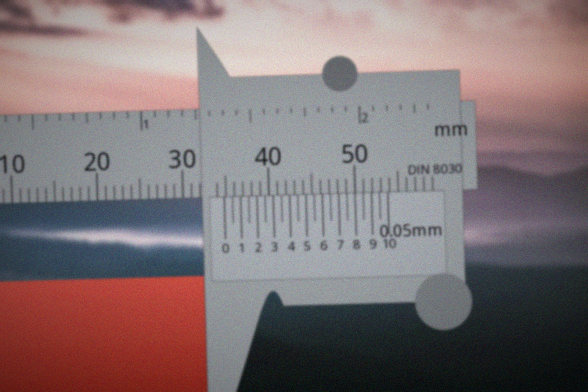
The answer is **34.8** mm
